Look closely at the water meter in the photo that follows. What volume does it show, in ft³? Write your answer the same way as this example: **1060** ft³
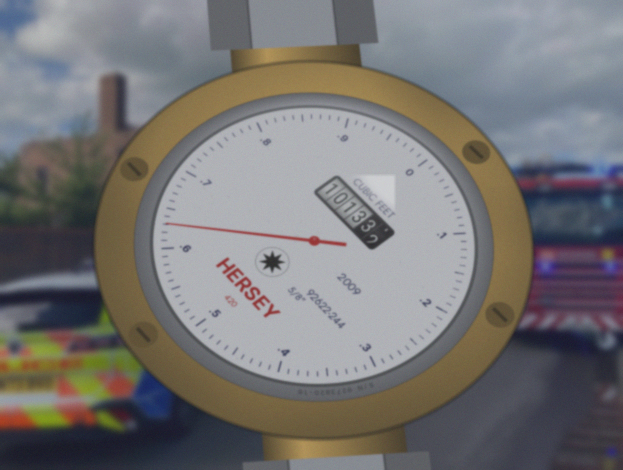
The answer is **101331.63** ft³
